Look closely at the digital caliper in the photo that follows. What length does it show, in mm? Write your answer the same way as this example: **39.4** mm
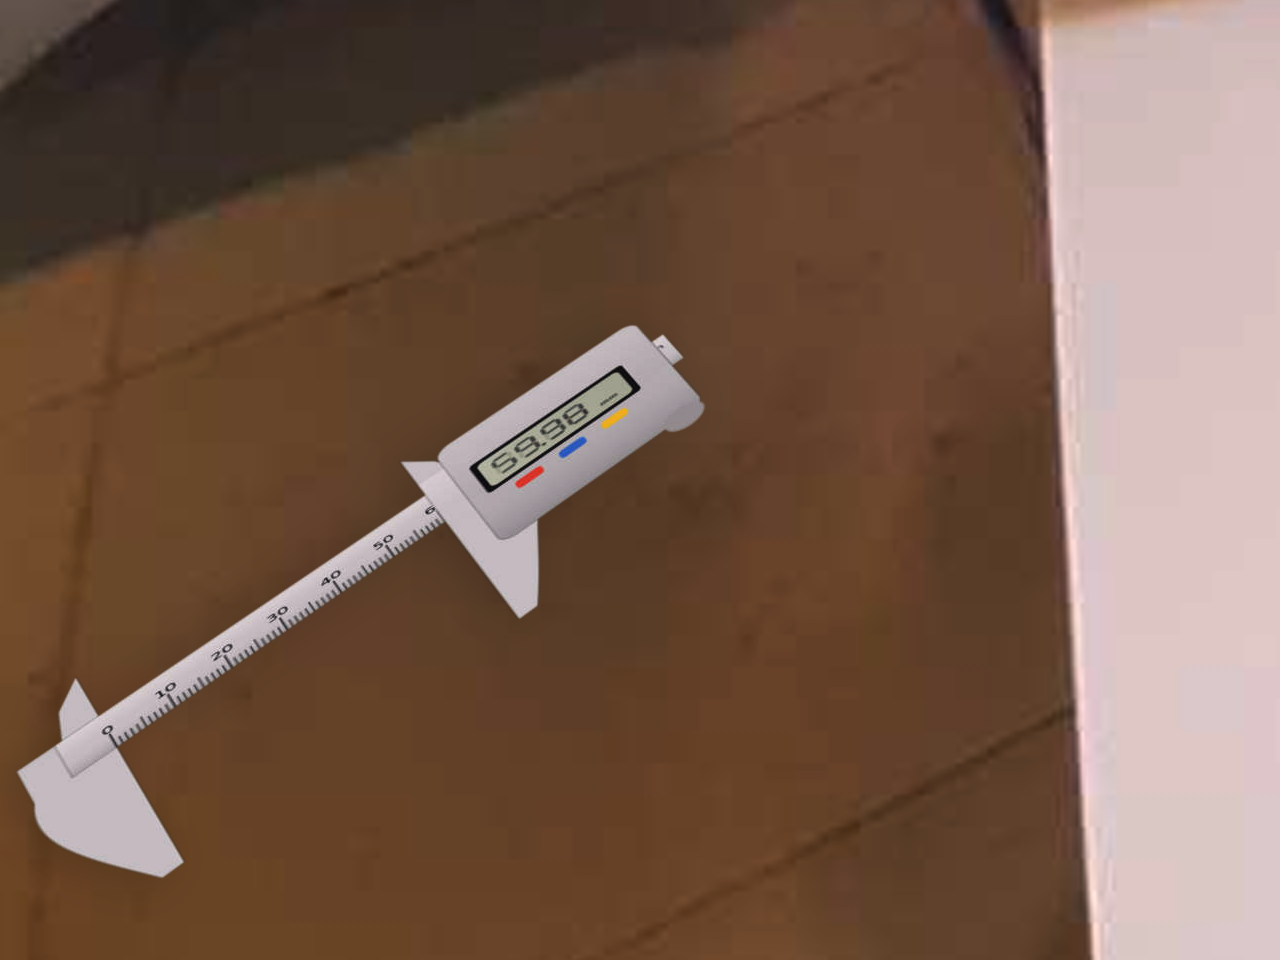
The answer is **59.98** mm
